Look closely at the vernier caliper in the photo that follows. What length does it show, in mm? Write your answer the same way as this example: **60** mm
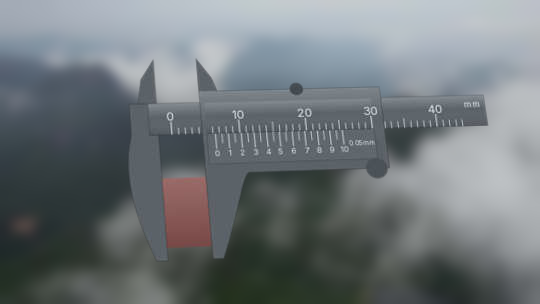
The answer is **6.4** mm
